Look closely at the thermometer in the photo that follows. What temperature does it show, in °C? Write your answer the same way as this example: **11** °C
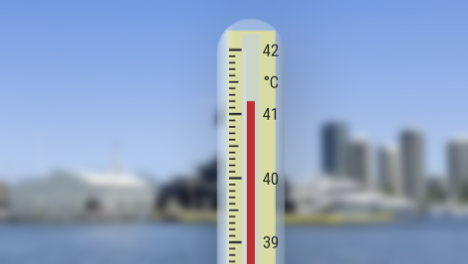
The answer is **41.2** °C
